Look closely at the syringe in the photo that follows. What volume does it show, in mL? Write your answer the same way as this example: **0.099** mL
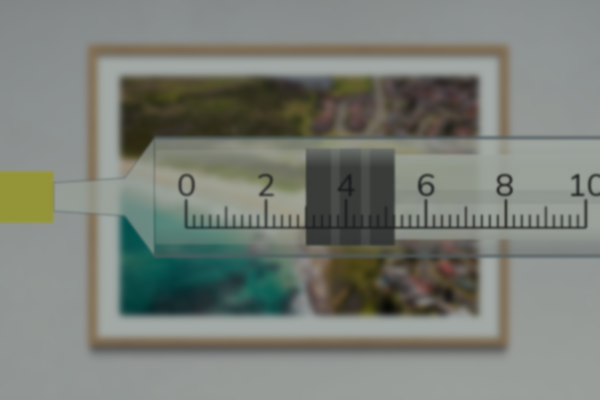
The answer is **3** mL
